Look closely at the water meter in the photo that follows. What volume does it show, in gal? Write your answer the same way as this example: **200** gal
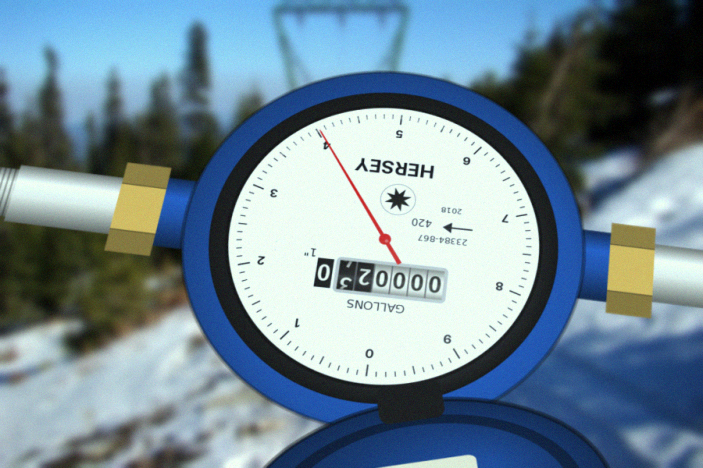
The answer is **234.0** gal
